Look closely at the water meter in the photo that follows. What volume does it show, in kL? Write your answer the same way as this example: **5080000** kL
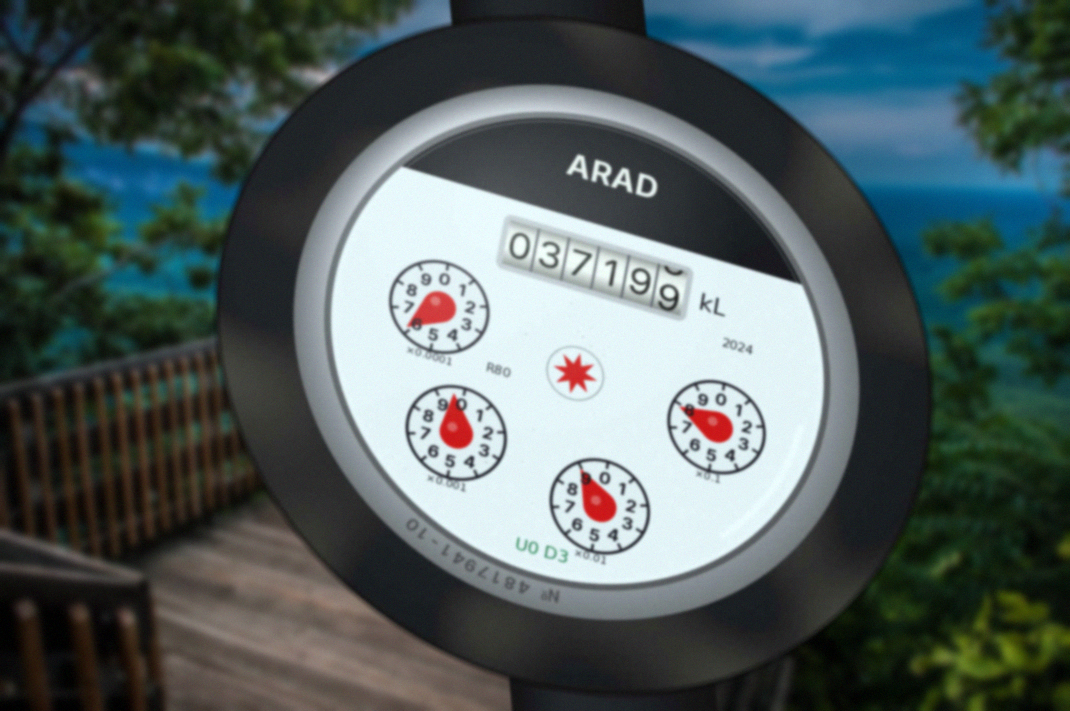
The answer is **37198.7896** kL
